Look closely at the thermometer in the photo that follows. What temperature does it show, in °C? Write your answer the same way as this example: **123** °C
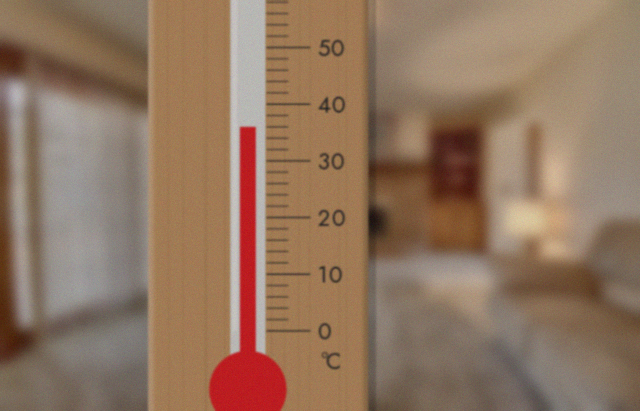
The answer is **36** °C
